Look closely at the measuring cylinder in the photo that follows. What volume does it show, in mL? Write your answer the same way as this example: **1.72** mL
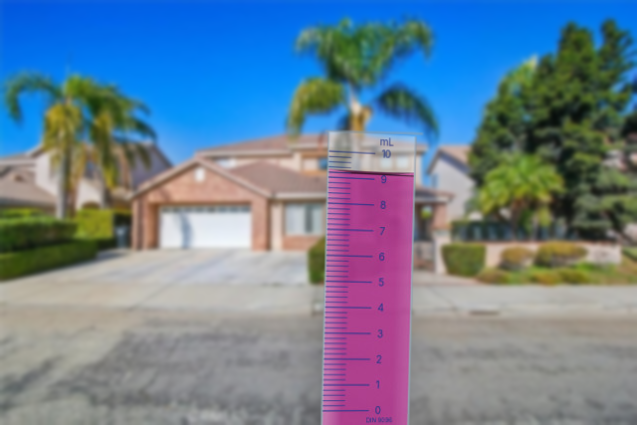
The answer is **9.2** mL
